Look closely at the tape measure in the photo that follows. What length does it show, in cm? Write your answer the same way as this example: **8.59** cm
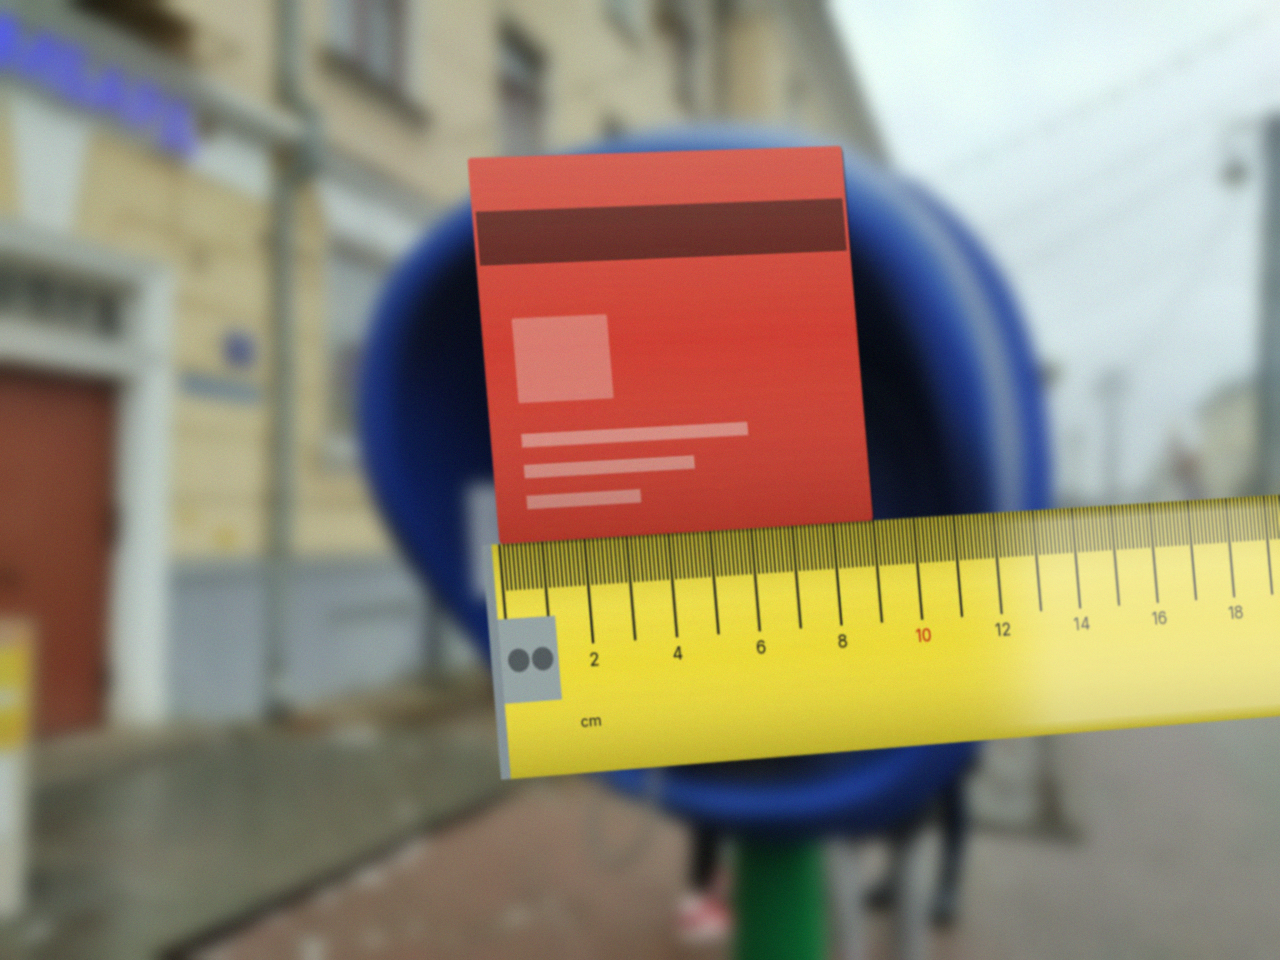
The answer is **9** cm
